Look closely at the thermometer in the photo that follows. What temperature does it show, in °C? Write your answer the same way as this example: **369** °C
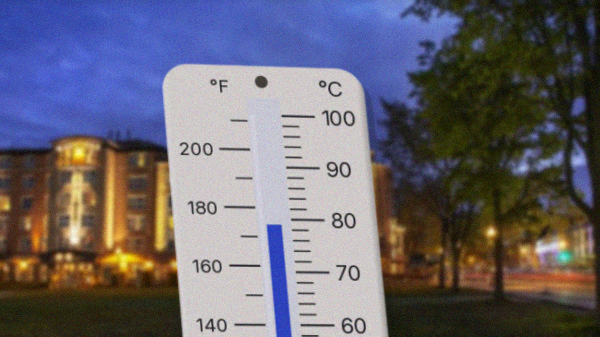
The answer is **79** °C
